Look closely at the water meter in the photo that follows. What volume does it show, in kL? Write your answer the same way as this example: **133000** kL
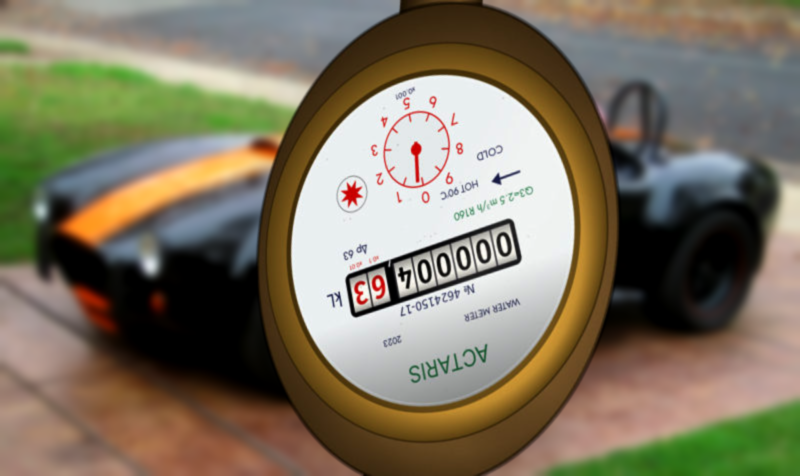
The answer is **4.630** kL
